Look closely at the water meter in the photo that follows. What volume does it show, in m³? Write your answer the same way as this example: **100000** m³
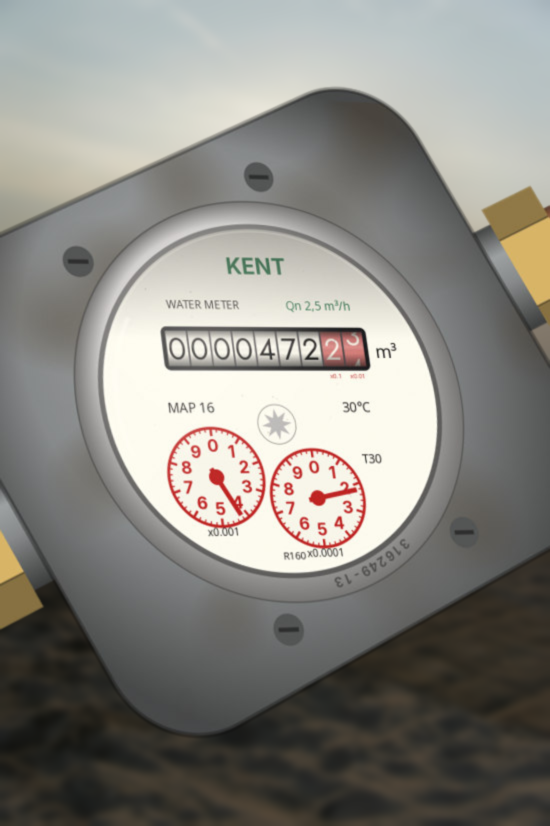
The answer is **472.2342** m³
